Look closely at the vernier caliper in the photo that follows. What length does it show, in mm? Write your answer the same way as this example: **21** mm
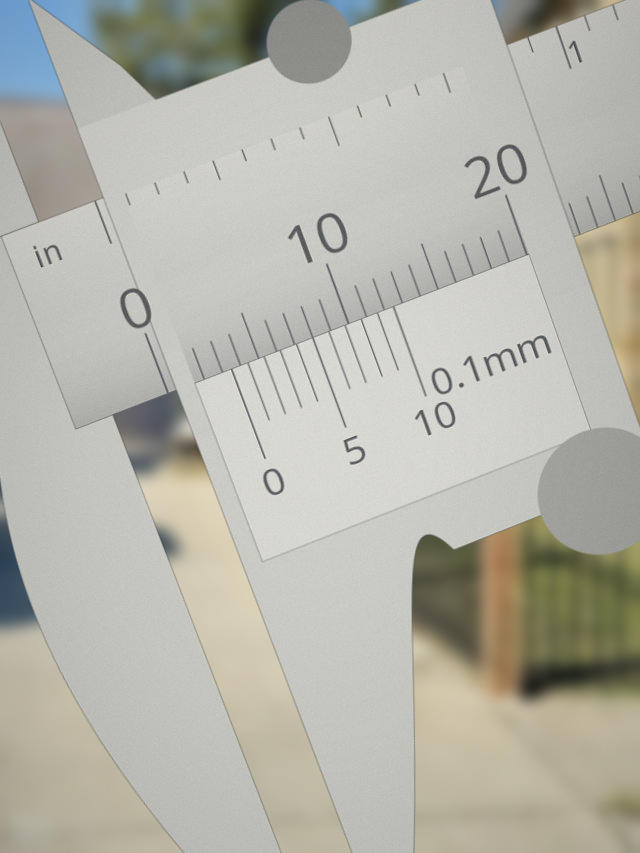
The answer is **3.5** mm
